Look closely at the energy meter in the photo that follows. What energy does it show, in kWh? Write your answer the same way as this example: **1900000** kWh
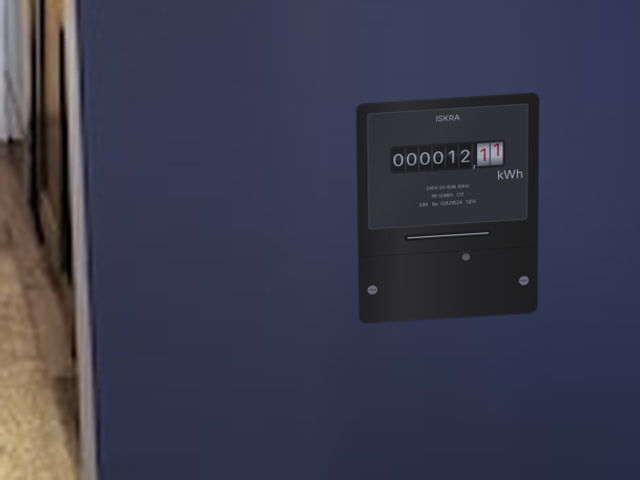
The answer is **12.11** kWh
